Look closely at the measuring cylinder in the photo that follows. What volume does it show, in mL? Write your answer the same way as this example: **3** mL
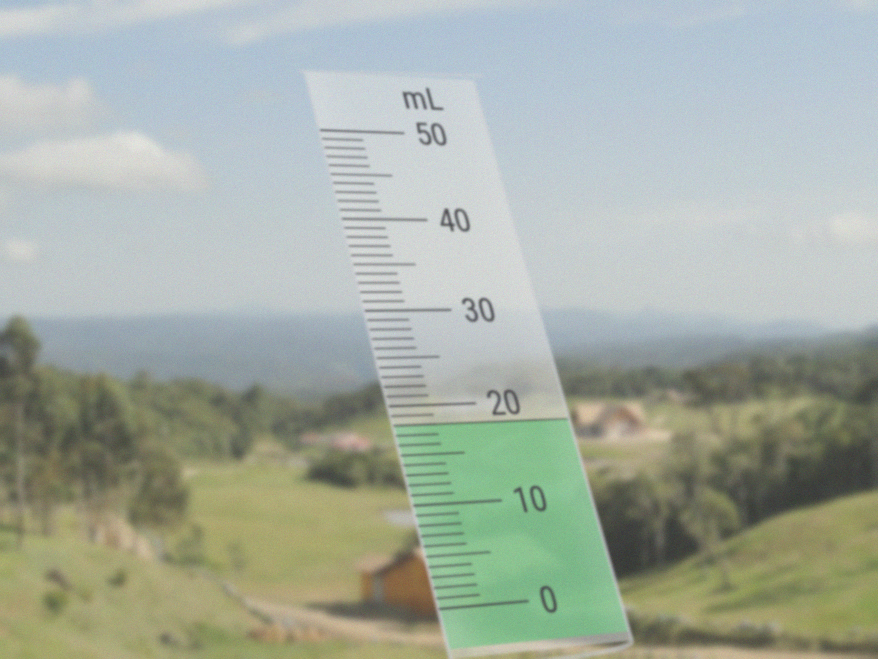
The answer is **18** mL
